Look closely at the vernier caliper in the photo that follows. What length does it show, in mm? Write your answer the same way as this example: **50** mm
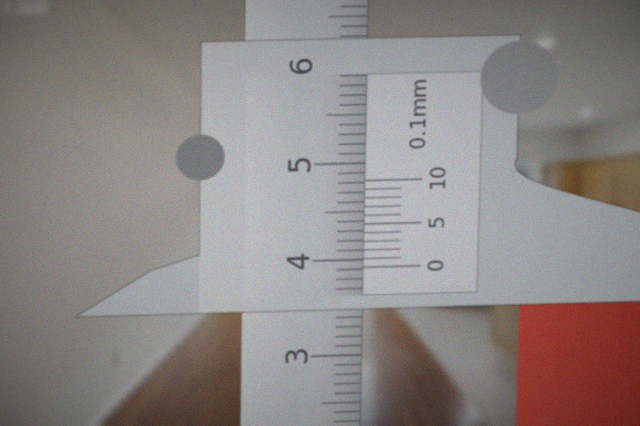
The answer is **39.2** mm
